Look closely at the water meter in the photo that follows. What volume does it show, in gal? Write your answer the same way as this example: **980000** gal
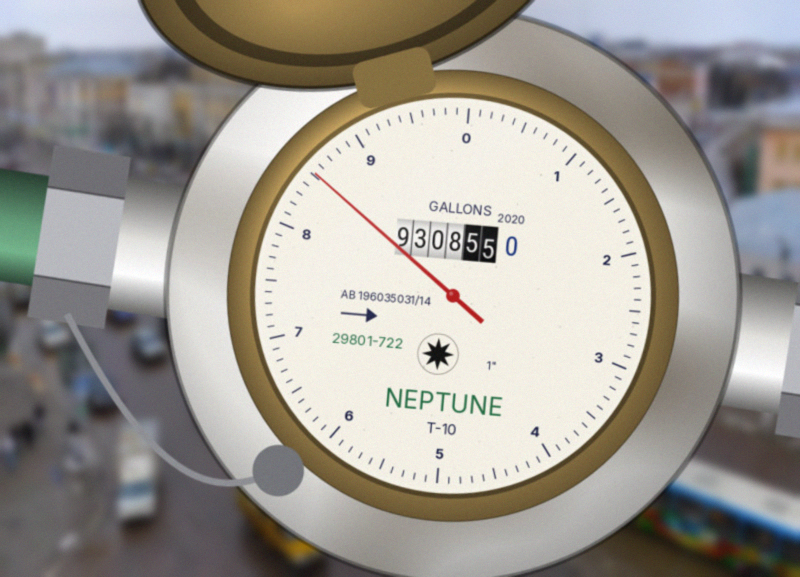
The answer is **9308548.5** gal
